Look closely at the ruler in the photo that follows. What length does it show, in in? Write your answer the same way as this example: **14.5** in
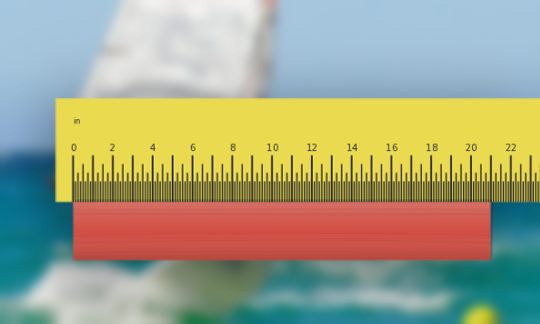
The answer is **21** in
